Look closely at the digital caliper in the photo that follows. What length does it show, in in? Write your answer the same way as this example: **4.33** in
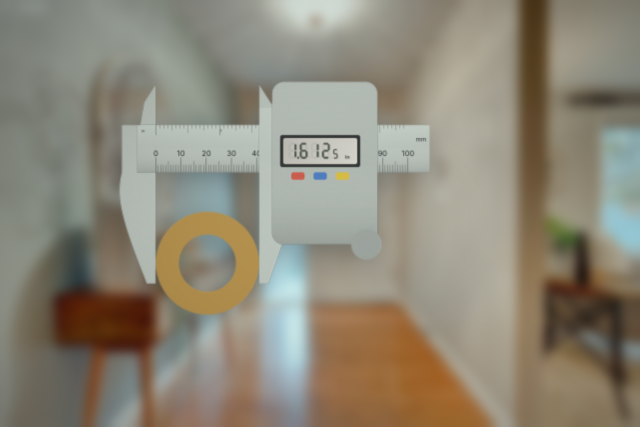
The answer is **1.6125** in
